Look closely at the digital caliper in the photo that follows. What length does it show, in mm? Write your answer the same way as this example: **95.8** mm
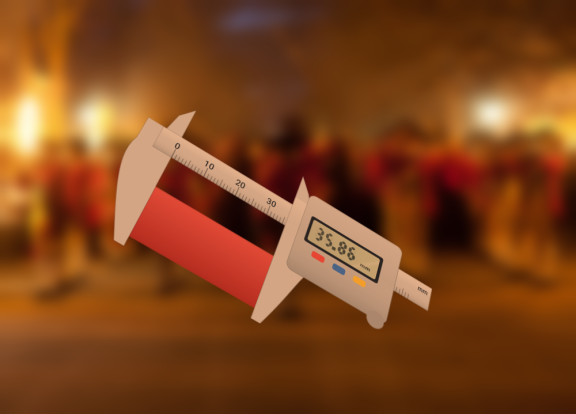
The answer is **35.86** mm
